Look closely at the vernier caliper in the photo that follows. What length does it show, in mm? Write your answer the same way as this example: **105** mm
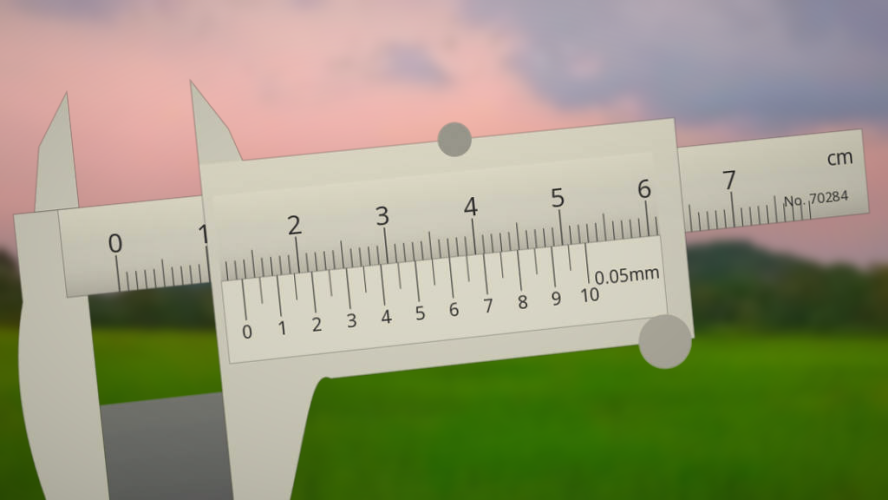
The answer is **13.6** mm
